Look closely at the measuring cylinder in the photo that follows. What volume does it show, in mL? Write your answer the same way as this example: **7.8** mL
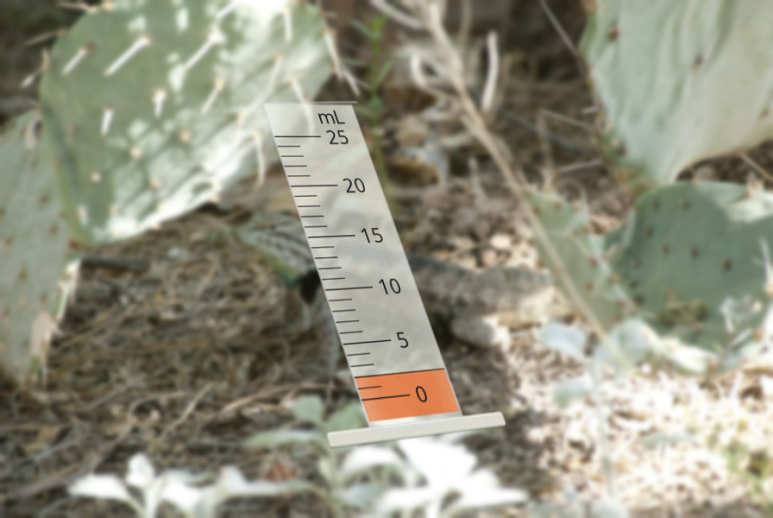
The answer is **2** mL
